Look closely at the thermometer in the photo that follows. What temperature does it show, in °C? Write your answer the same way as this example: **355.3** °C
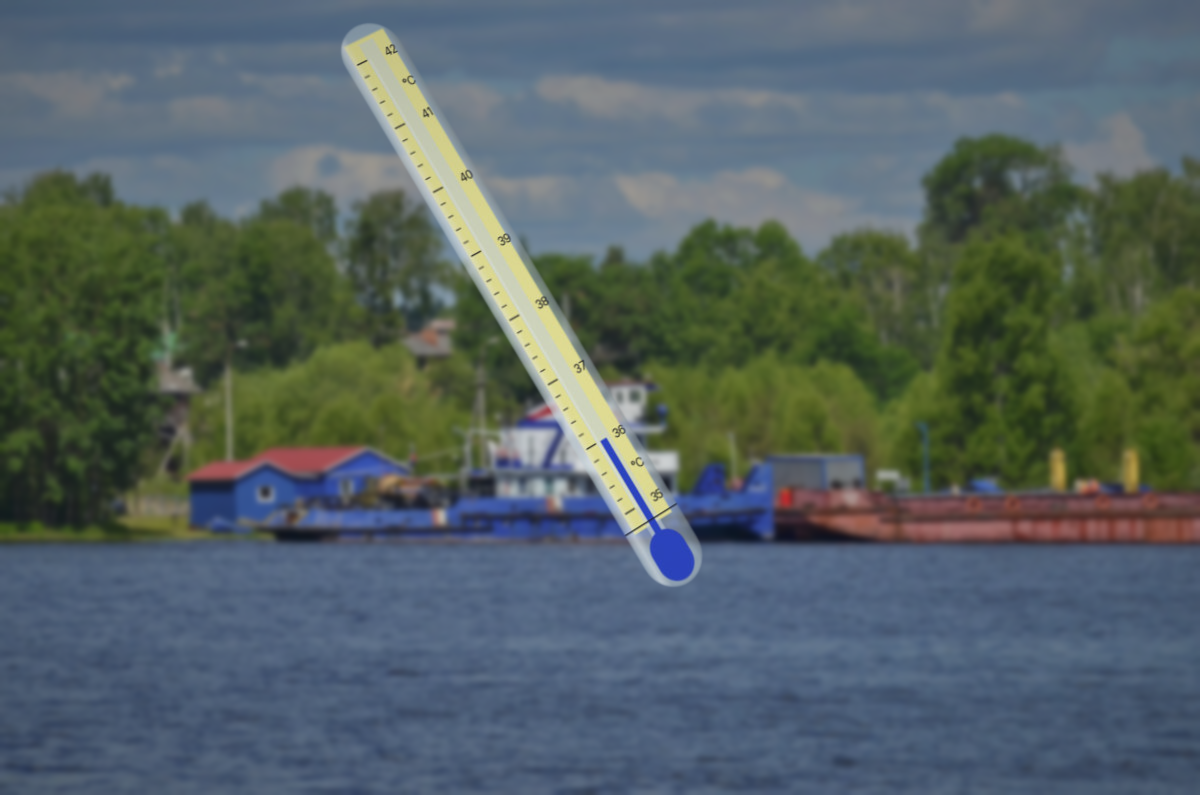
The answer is **36** °C
